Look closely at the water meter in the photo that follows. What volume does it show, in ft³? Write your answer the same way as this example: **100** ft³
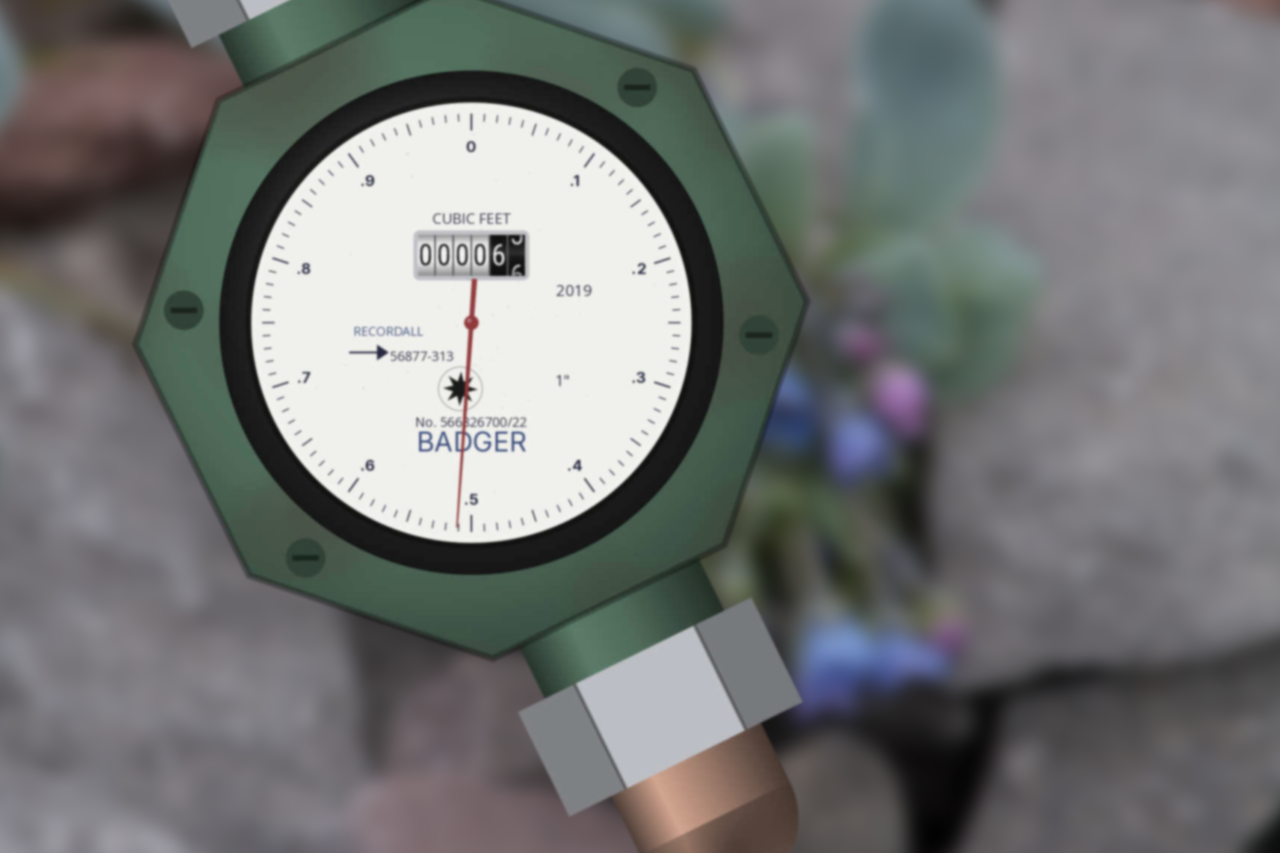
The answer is **65.51** ft³
